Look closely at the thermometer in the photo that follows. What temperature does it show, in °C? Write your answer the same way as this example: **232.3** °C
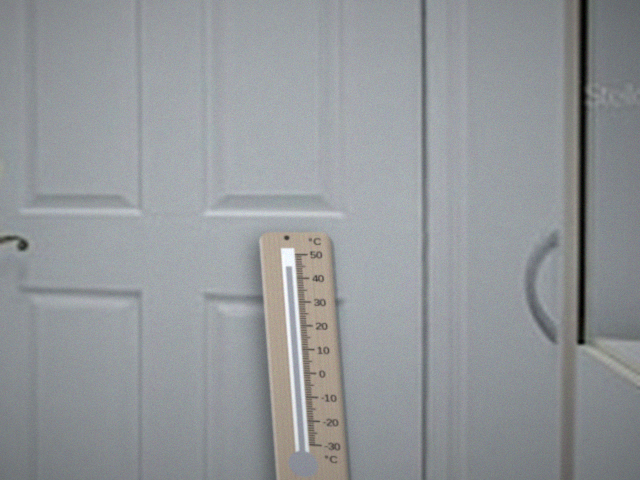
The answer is **45** °C
